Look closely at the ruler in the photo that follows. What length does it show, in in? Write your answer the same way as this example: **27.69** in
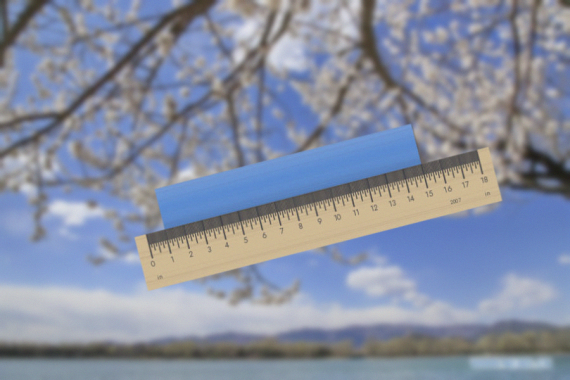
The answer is **14** in
